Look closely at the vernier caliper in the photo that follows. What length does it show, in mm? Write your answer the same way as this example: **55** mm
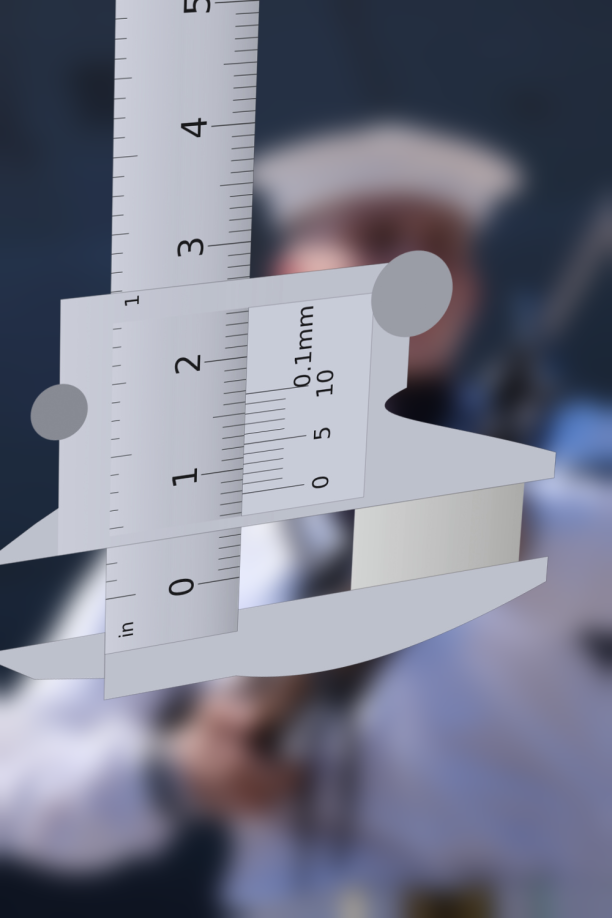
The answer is **7.7** mm
